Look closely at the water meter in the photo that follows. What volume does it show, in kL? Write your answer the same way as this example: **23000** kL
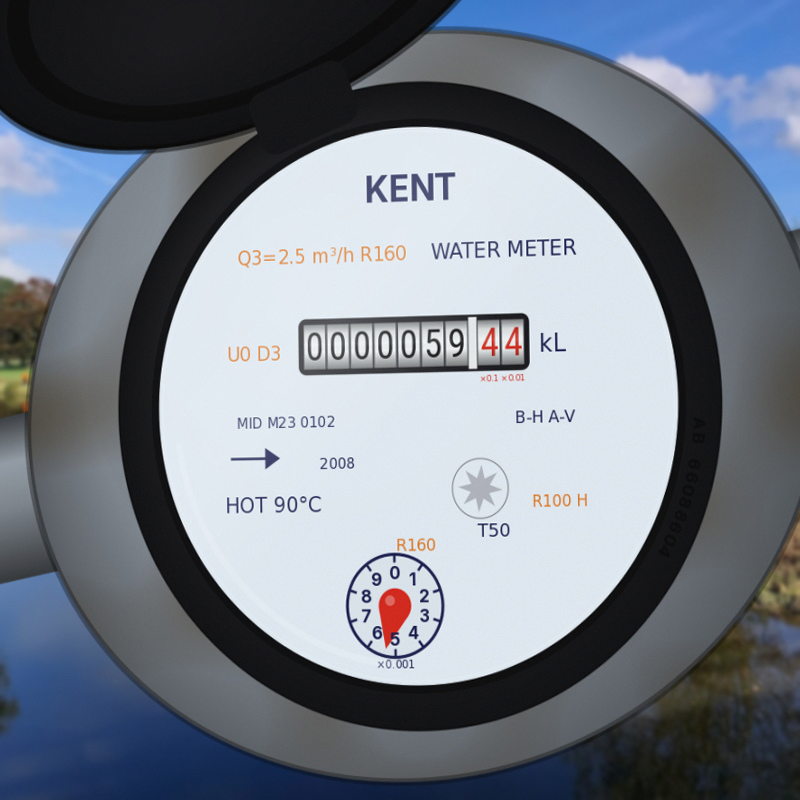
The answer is **59.445** kL
